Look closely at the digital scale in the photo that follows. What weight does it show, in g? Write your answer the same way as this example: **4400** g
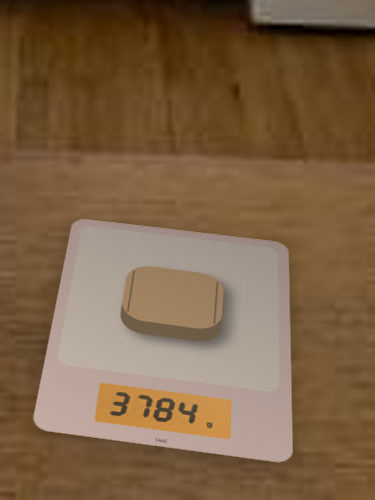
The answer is **3784** g
